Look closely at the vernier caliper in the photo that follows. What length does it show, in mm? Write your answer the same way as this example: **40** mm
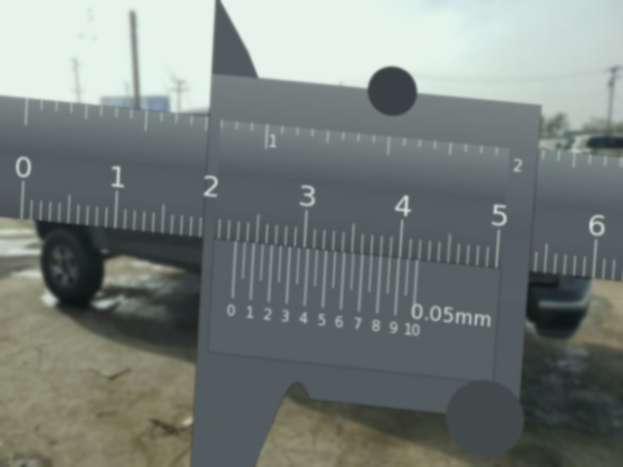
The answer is **22.8** mm
